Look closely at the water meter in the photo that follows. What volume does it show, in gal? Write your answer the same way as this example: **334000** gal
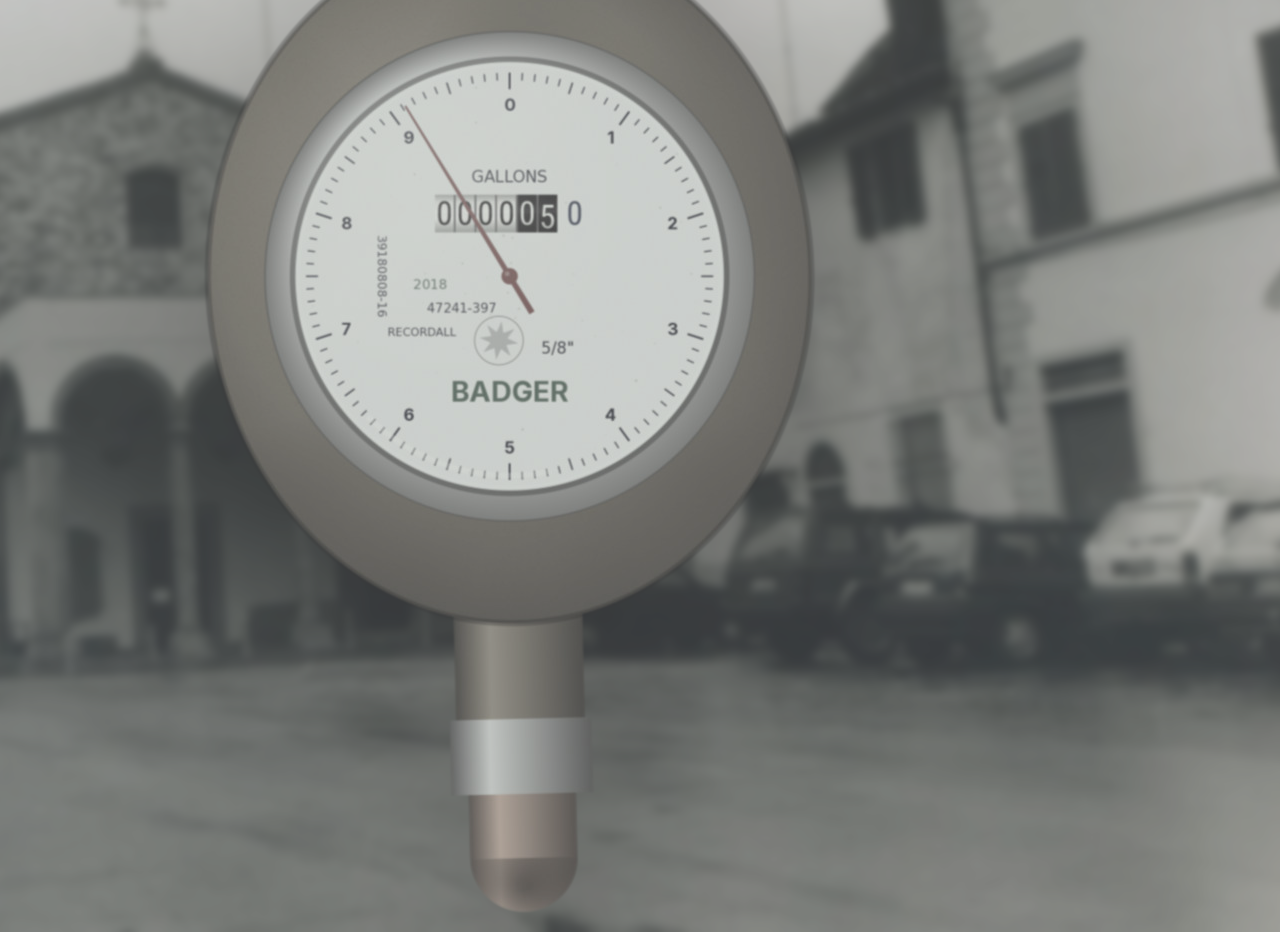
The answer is **49.1** gal
